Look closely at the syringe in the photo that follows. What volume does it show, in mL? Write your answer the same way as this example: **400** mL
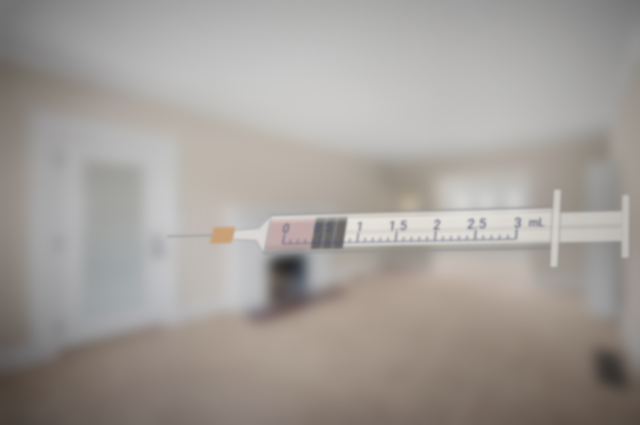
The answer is **0.4** mL
